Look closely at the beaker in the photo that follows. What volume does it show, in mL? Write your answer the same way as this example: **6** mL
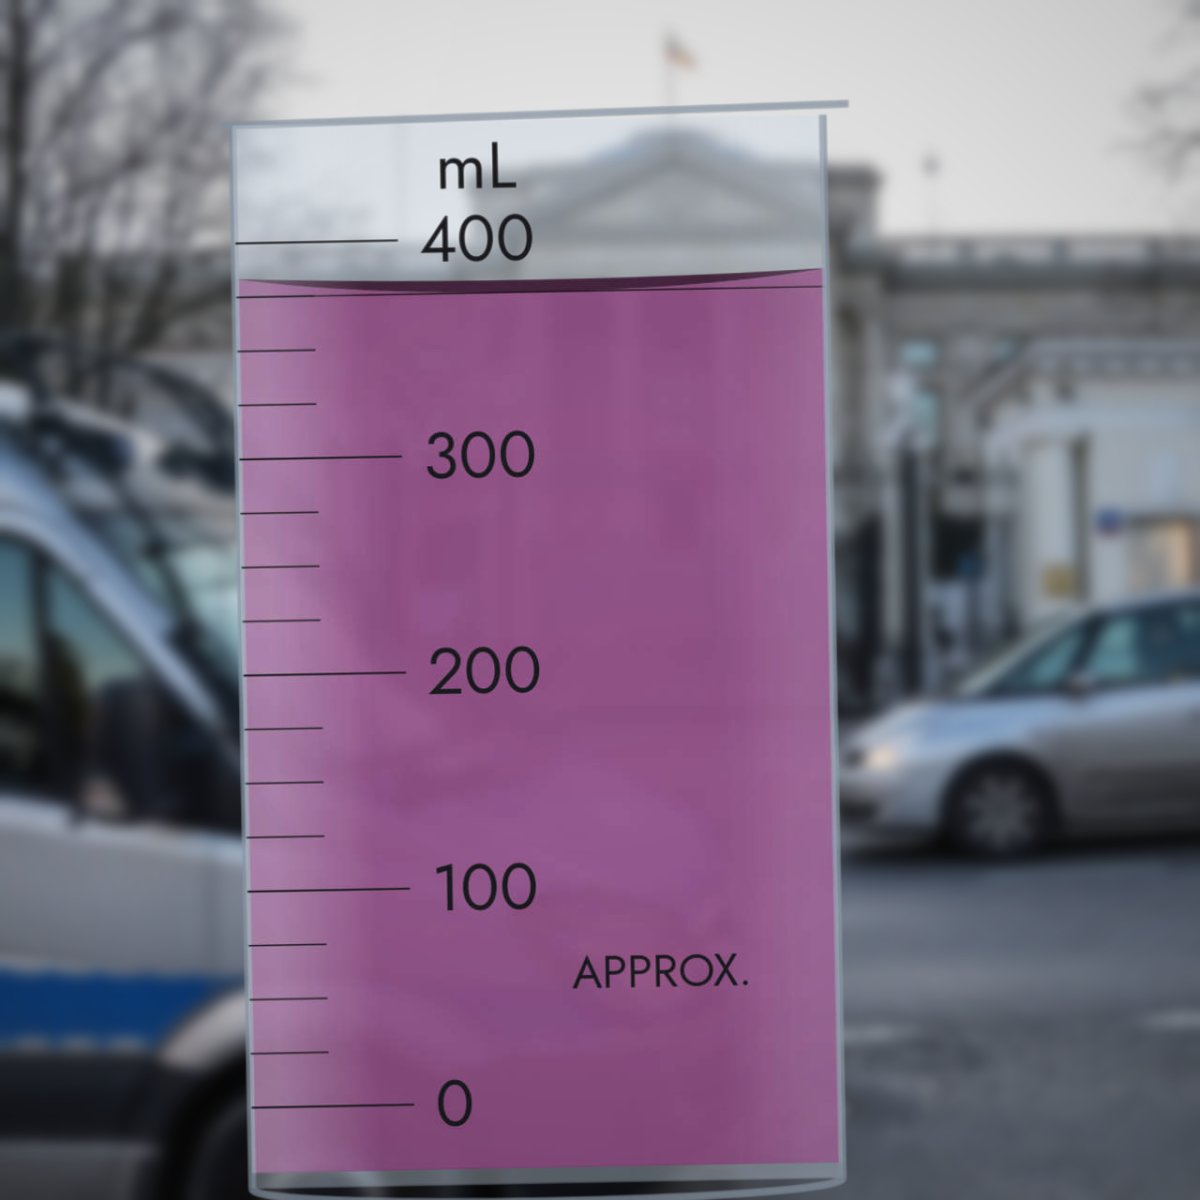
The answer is **375** mL
